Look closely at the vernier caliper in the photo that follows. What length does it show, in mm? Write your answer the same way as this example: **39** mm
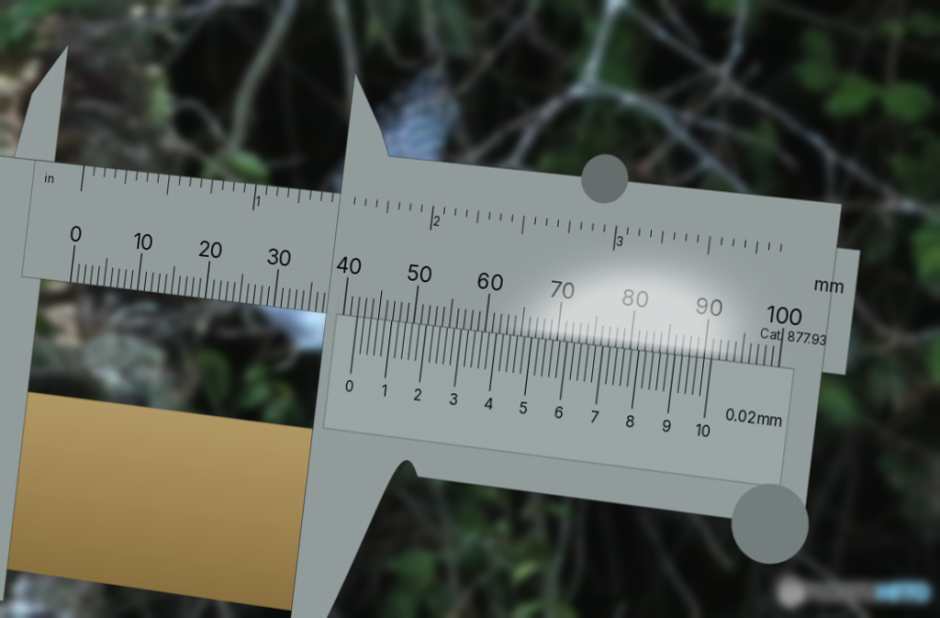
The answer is **42.0** mm
